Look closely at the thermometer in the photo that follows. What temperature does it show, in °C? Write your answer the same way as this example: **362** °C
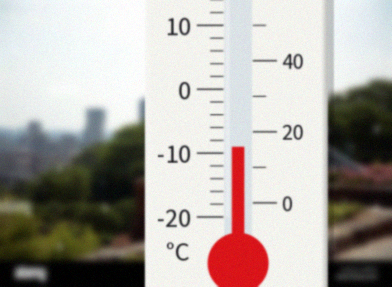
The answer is **-9** °C
